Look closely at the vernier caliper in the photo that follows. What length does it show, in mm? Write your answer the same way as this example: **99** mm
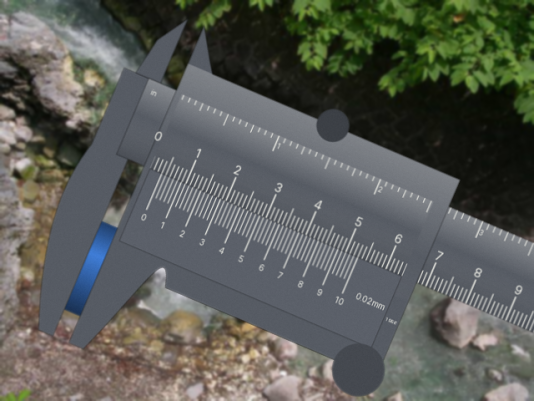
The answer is **4.0** mm
